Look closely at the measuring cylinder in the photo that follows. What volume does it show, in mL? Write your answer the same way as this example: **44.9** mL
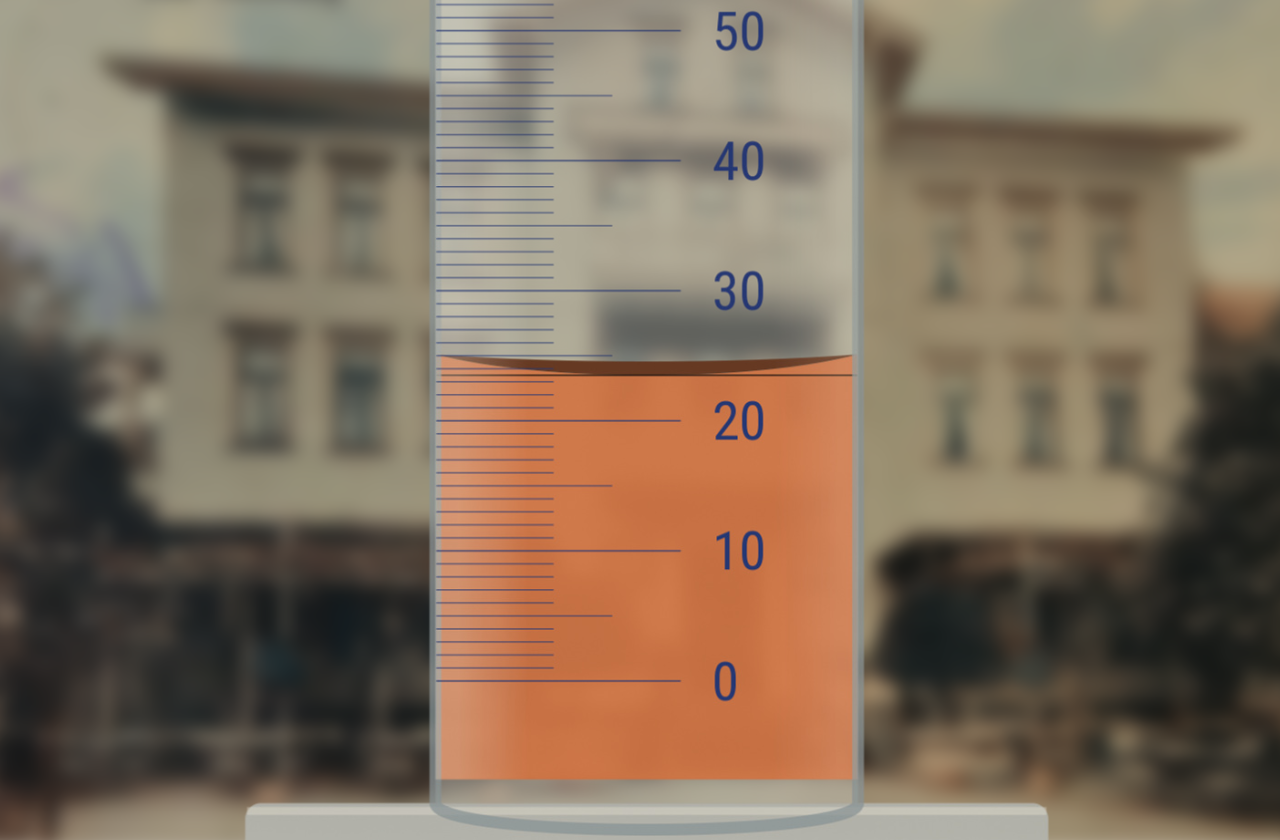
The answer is **23.5** mL
